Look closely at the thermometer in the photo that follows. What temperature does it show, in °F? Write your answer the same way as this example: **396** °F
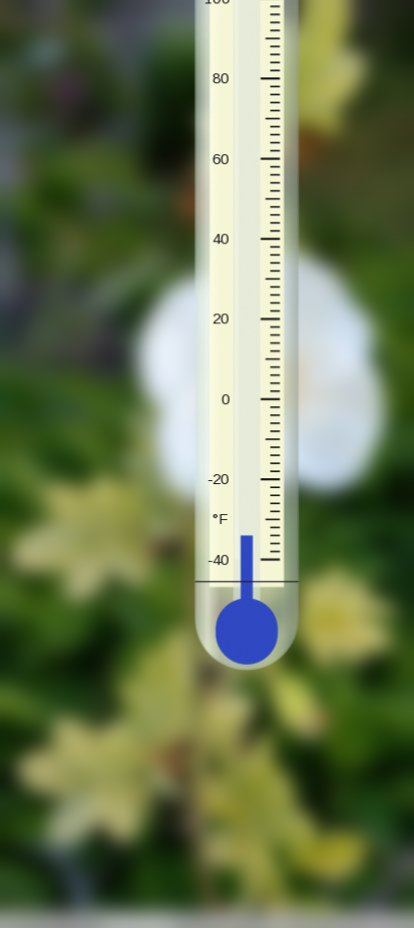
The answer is **-34** °F
